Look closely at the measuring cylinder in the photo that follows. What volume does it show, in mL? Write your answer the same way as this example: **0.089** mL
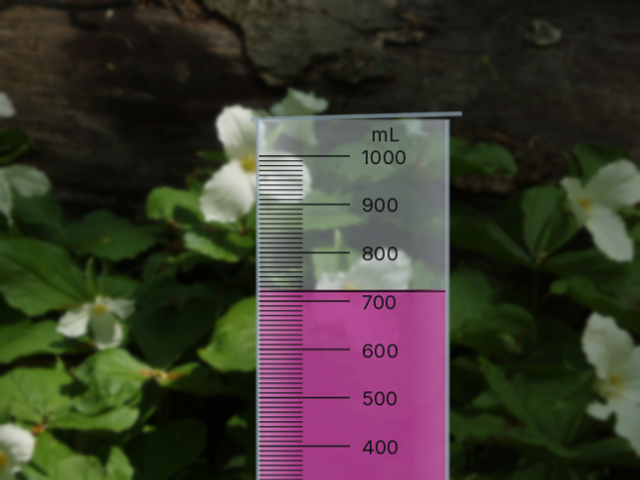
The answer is **720** mL
